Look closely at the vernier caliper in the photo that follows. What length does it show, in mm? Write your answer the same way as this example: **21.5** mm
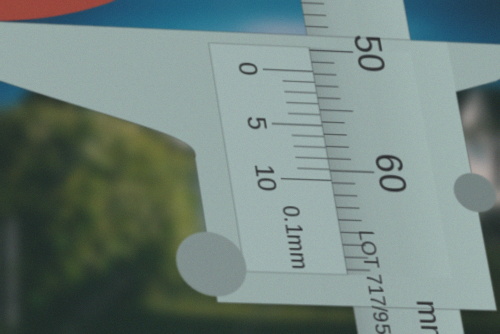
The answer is **51.8** mm
